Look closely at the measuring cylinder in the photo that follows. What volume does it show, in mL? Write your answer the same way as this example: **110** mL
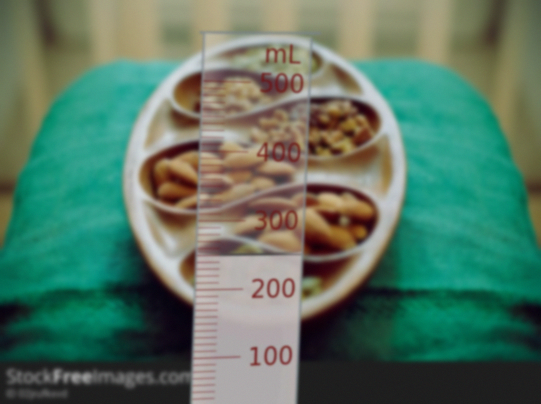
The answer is **250** mL
